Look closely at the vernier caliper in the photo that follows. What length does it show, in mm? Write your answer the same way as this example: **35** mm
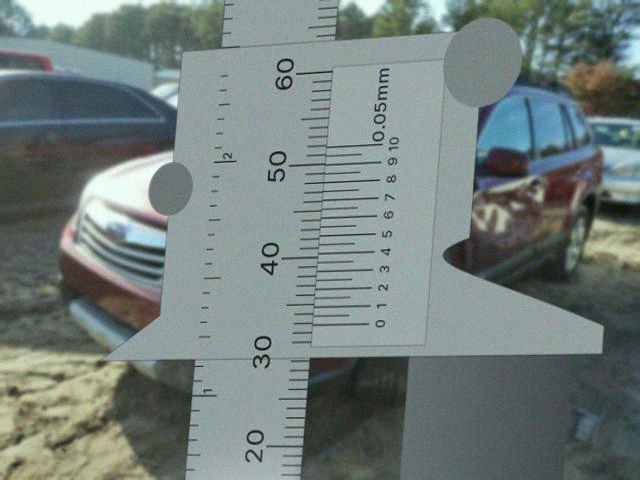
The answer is **32.8** mm
